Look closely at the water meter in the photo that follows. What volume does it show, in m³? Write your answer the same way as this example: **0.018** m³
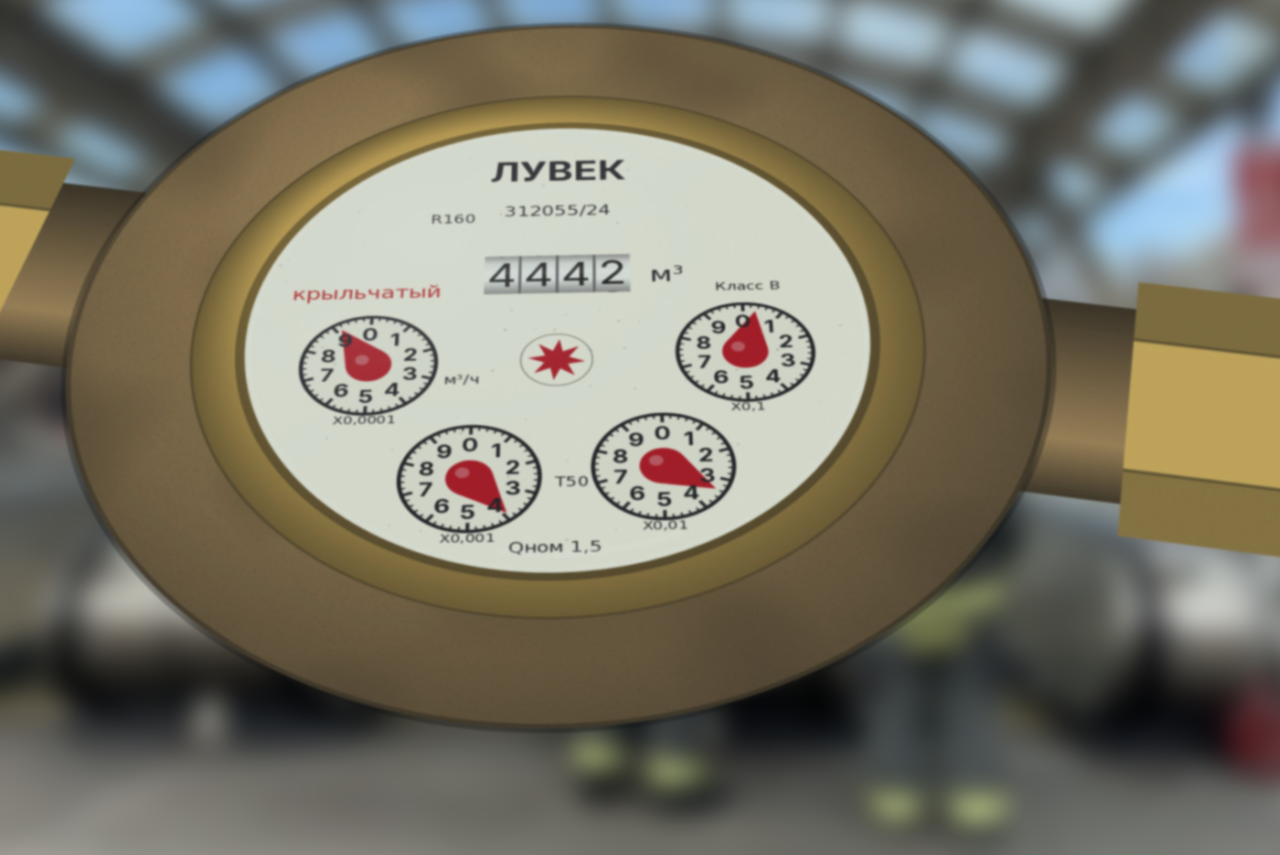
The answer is **4442.0339** m³
